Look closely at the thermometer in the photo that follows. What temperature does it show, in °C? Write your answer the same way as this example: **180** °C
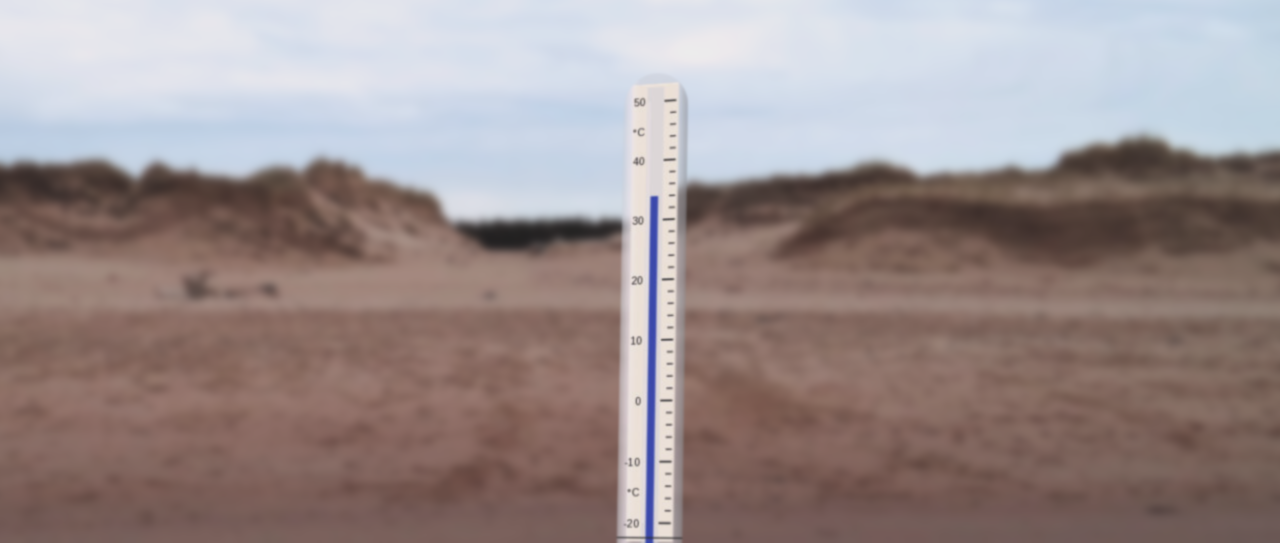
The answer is **34** °C
